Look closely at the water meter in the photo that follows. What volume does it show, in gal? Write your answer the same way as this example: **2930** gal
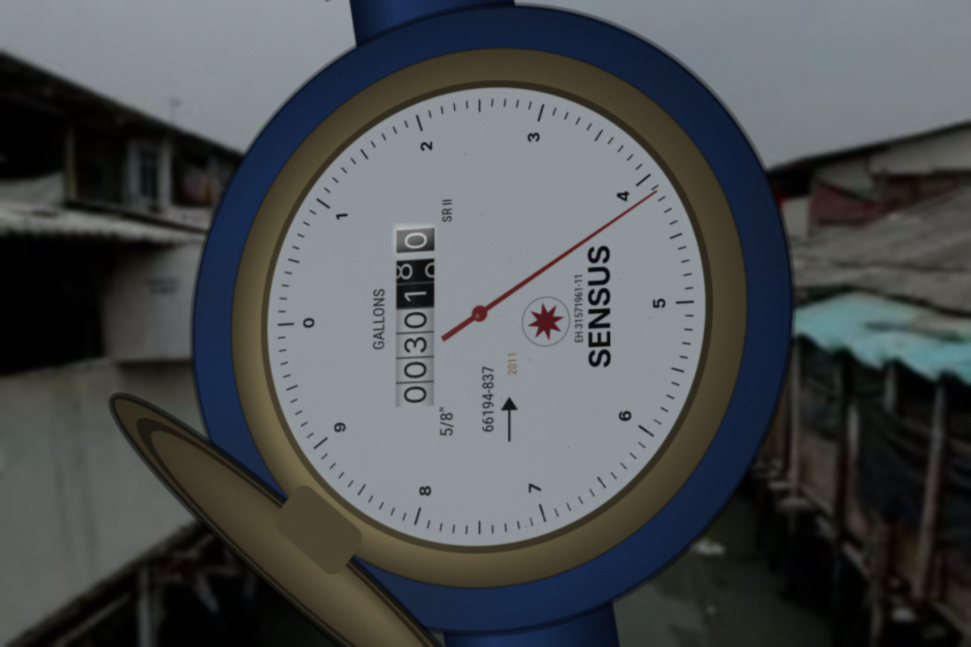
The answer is **30184.1** gal
